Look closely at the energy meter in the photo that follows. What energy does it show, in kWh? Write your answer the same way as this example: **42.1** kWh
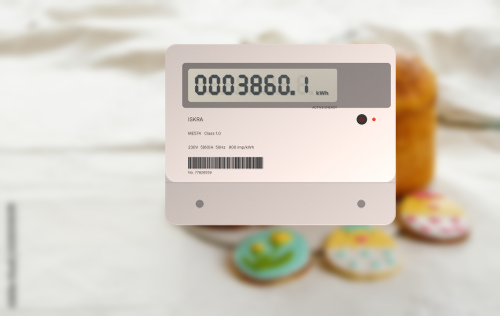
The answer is **3860.1** kWh
